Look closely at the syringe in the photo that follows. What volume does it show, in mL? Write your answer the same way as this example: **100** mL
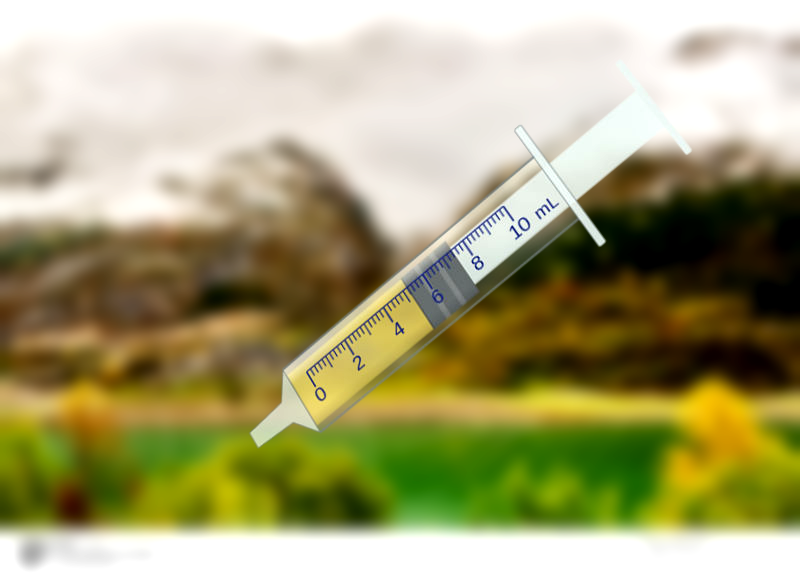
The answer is **5.2** mL
